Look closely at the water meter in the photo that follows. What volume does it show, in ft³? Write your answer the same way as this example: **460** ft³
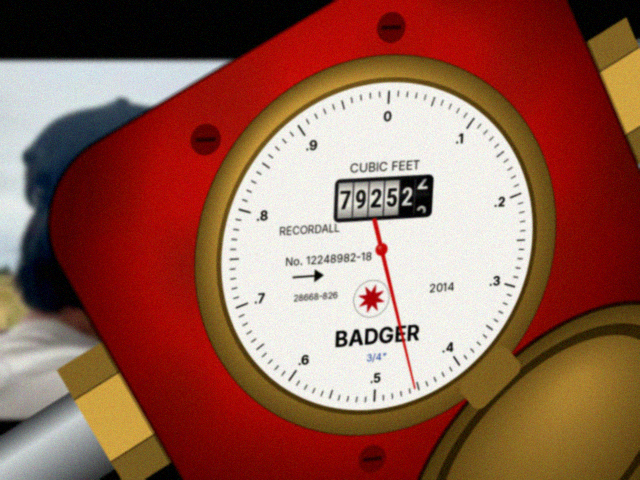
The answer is **792522.45** ft³
